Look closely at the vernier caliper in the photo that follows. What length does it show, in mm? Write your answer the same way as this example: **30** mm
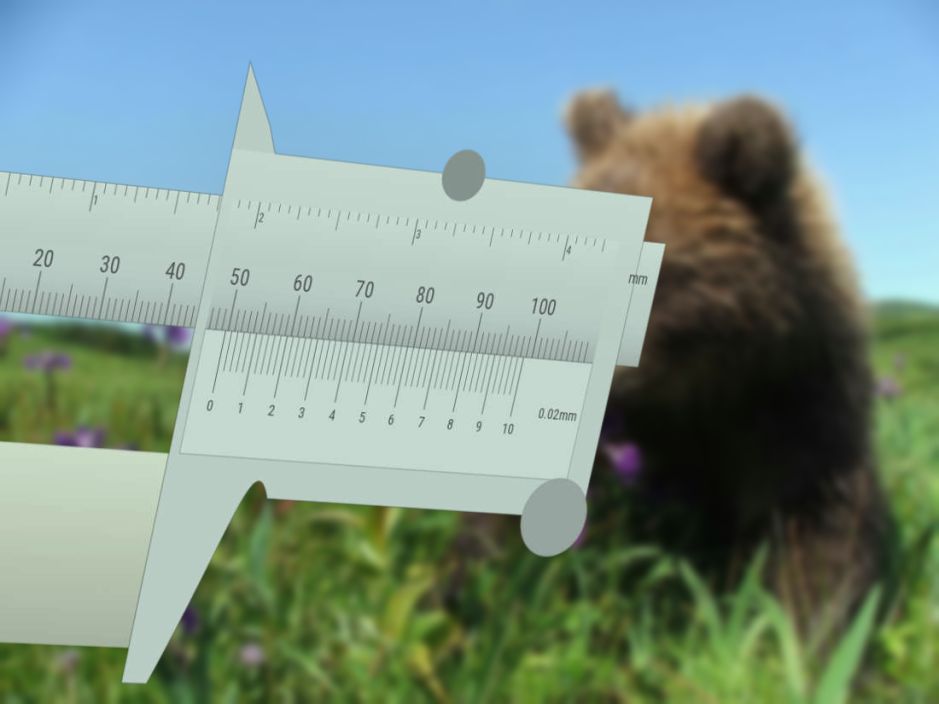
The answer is **49.6** mm
